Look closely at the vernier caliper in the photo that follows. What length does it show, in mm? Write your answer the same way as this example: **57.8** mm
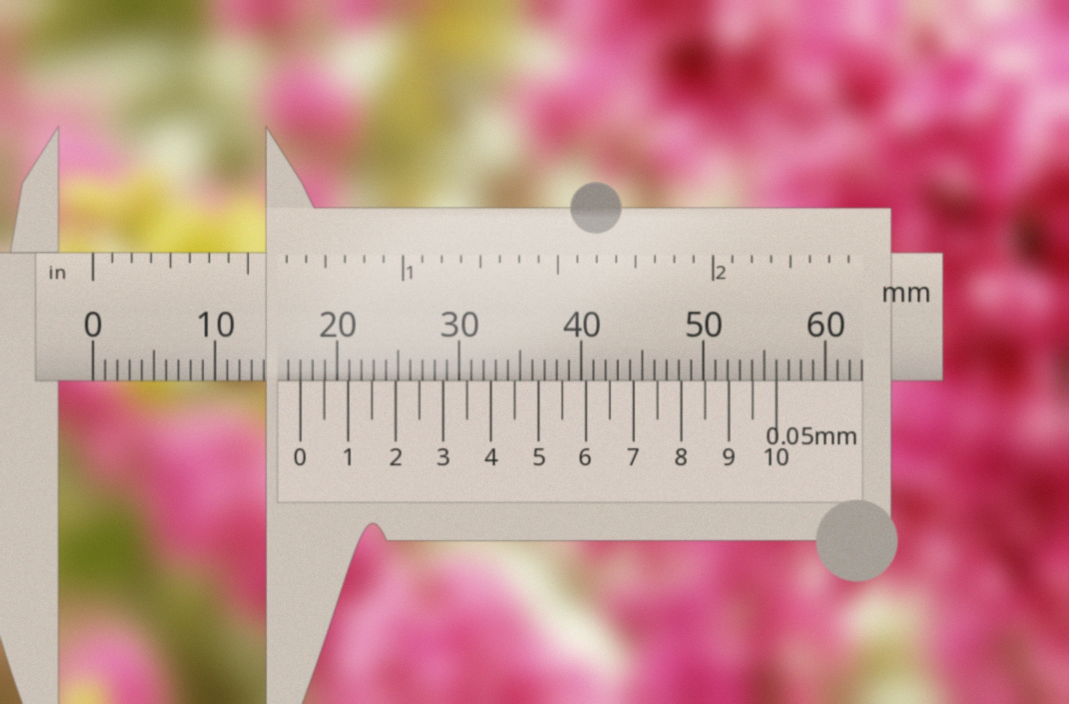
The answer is **17.0** mm
